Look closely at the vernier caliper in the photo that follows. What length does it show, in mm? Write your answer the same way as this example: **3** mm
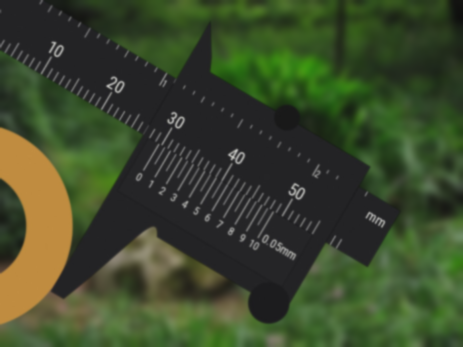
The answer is **29.6** mm
